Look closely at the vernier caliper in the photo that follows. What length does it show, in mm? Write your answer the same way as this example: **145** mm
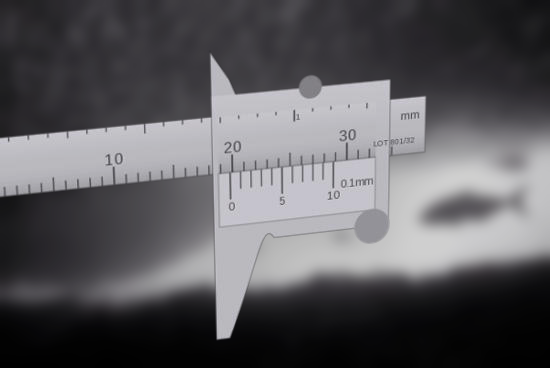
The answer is **19.8** mm
